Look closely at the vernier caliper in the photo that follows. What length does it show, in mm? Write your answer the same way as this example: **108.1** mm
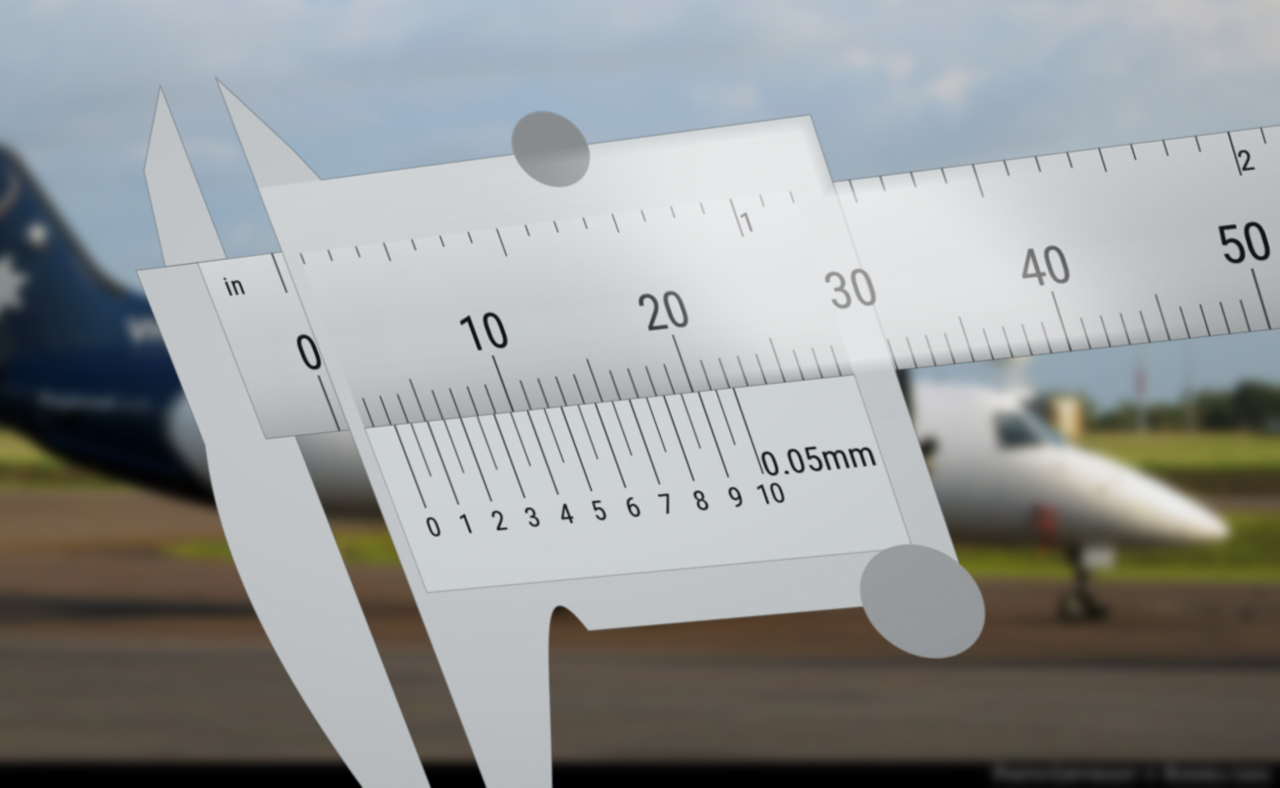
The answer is **3.2** mm
